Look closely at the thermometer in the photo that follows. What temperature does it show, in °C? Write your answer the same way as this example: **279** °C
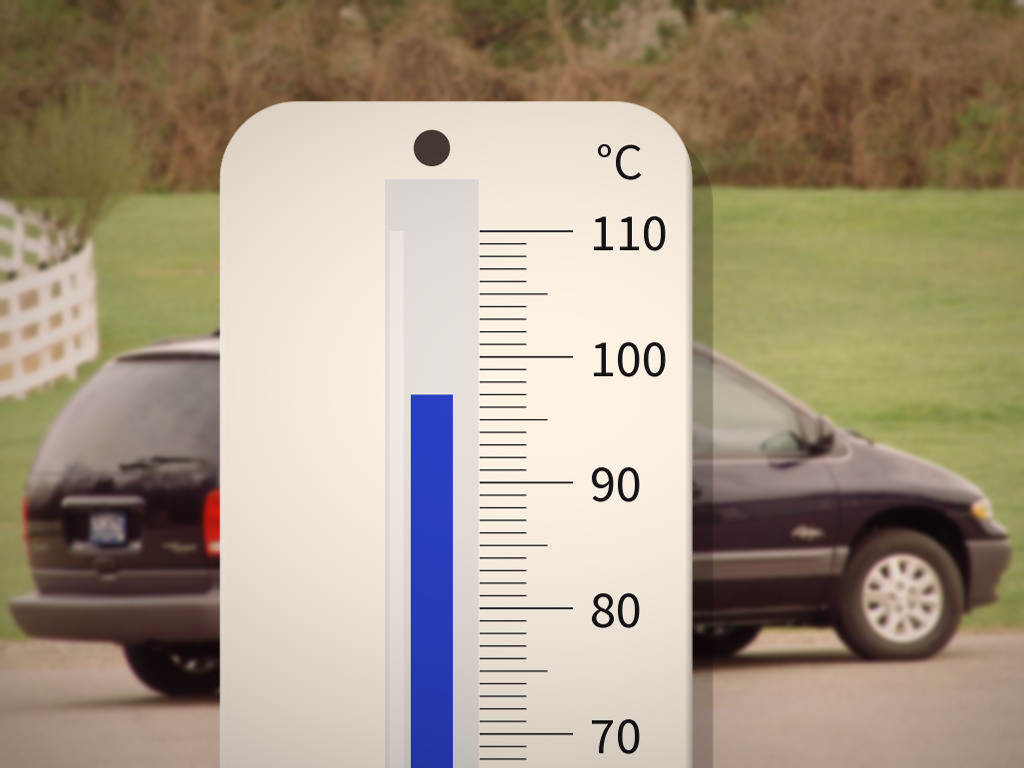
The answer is **97** °C
